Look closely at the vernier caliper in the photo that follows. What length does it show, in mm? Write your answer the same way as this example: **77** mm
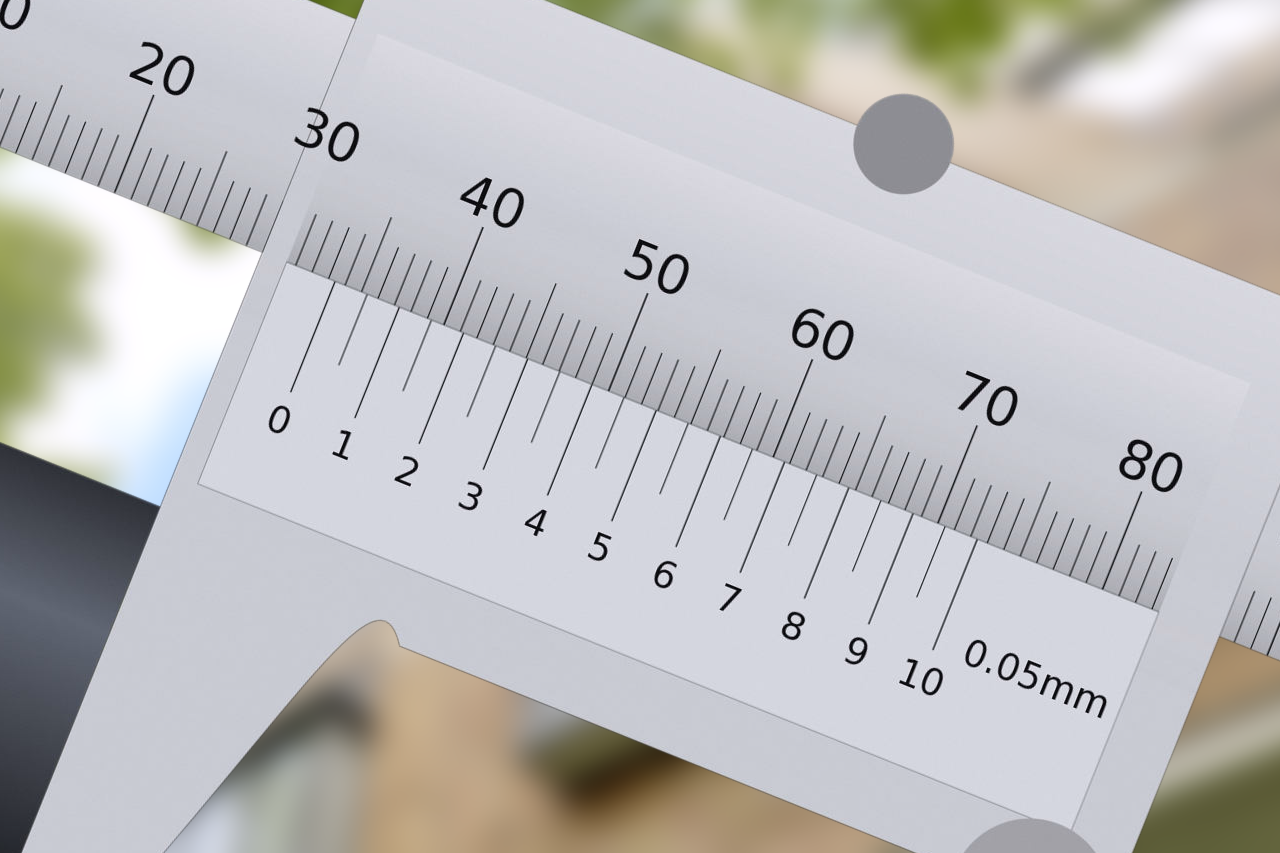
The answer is **33.4** mm
